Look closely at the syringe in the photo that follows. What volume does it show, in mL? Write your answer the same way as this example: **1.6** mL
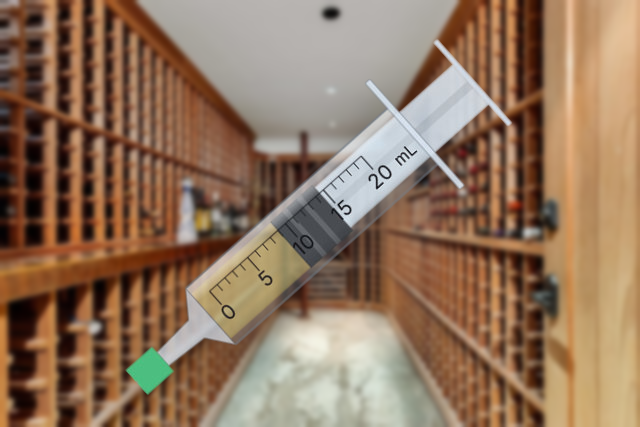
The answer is **9** mL
